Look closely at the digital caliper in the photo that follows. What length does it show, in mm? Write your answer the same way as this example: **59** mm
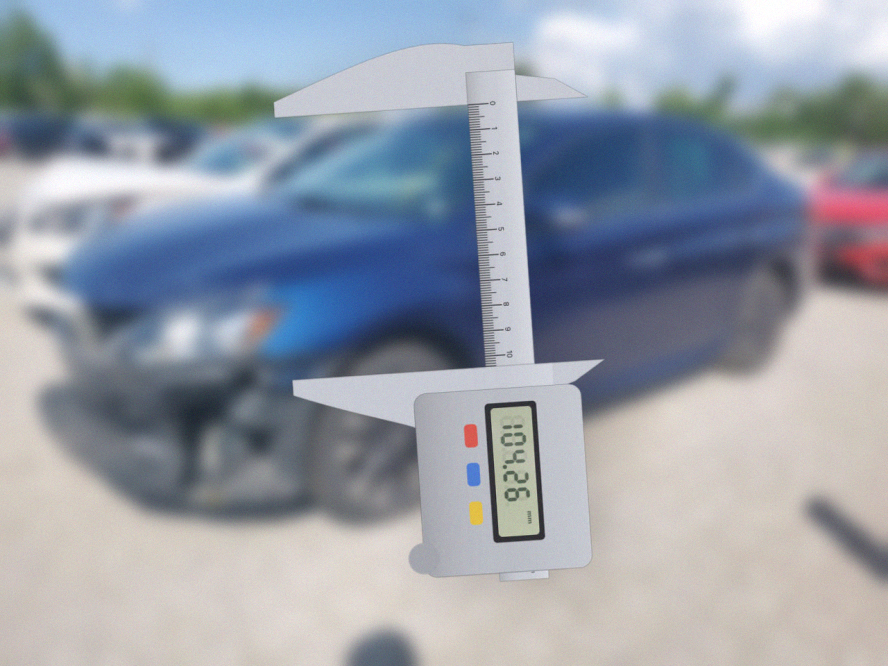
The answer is **104.26** mm
